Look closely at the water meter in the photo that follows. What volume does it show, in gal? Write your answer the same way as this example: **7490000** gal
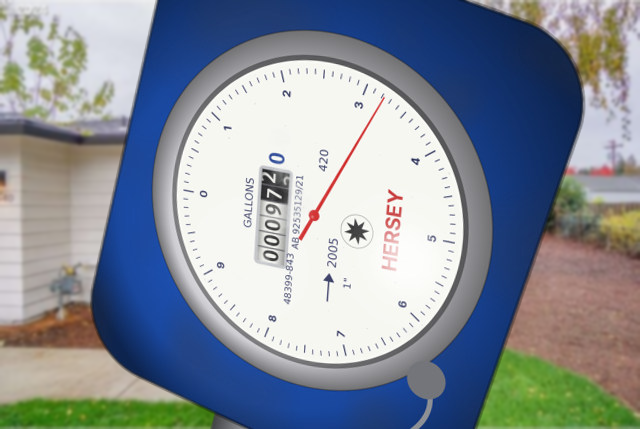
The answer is **9723.2** gal
